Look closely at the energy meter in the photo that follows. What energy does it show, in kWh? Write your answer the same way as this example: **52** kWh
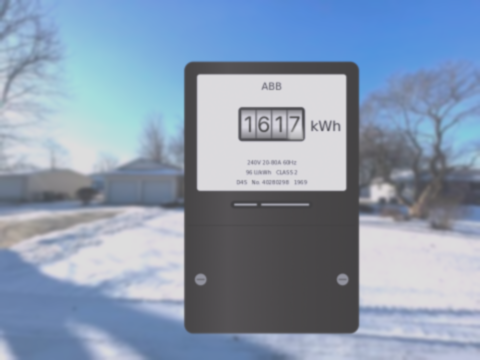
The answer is **1617** kWh
